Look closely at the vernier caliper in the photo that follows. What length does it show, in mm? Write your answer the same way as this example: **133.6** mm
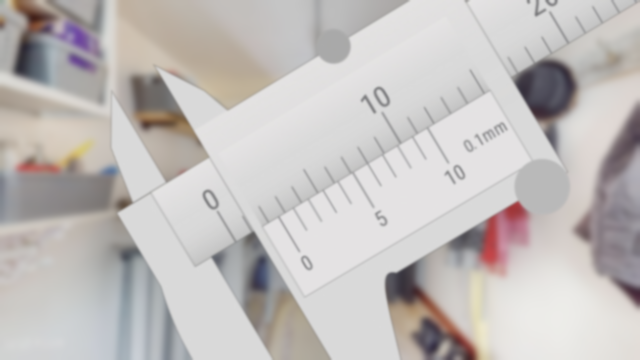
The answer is **2.6** mm
